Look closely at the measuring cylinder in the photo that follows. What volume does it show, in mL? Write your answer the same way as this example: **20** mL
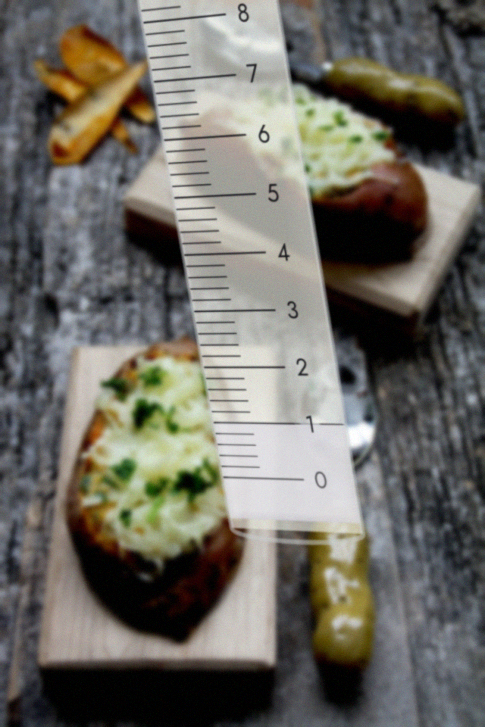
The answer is **1** mL
